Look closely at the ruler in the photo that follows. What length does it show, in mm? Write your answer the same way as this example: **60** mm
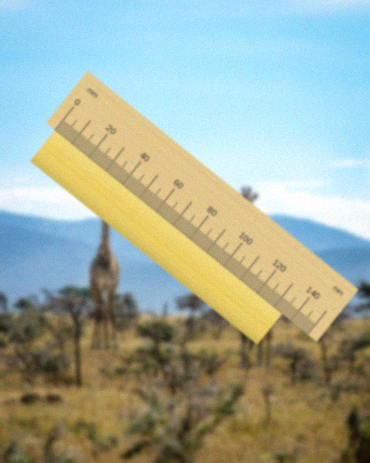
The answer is **135** mm
